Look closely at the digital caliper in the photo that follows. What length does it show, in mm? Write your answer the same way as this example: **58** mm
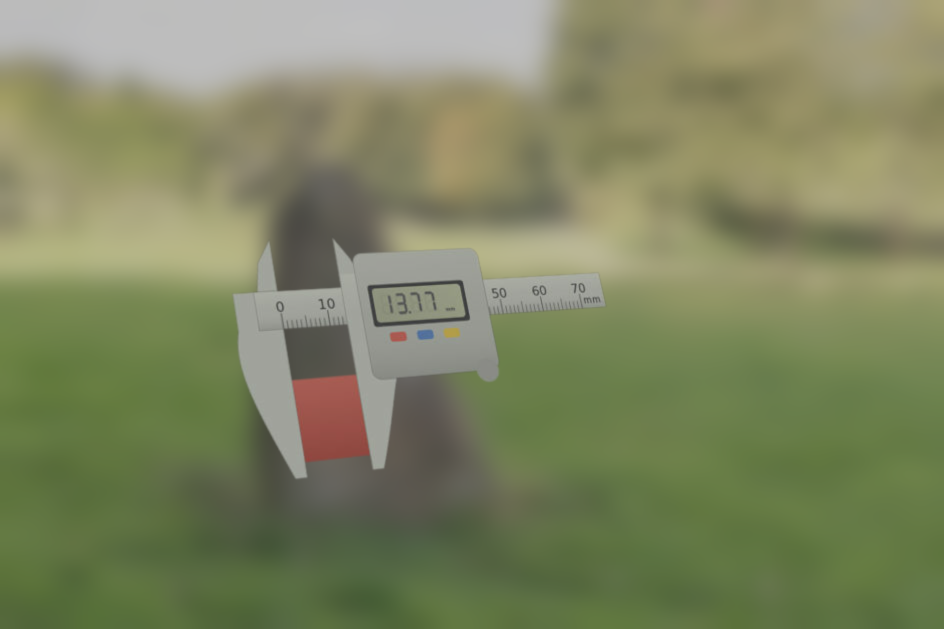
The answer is **13.77** mm
